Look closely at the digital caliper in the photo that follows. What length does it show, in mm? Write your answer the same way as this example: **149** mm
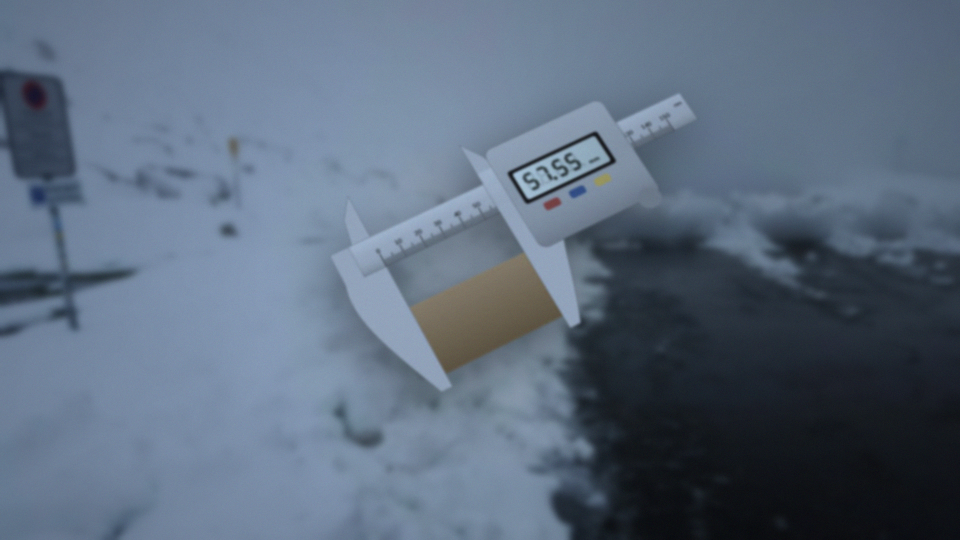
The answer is **57.55** mm
